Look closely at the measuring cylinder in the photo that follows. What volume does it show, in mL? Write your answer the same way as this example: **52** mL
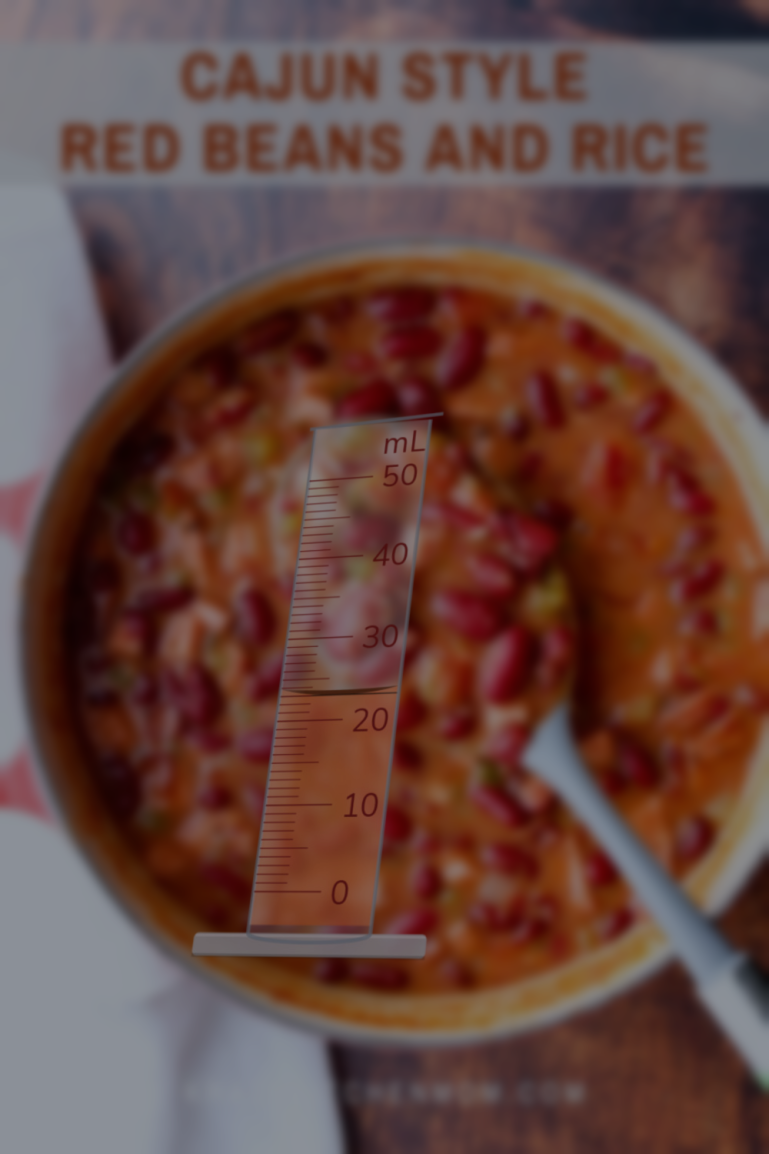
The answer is **23** mL
